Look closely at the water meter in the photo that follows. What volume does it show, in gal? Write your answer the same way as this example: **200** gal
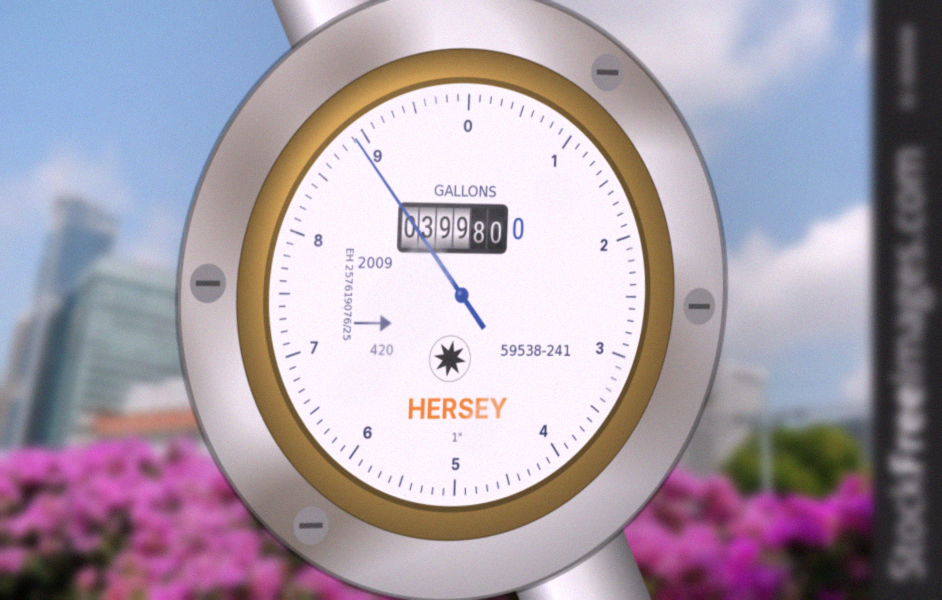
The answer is **399798.9** gal
